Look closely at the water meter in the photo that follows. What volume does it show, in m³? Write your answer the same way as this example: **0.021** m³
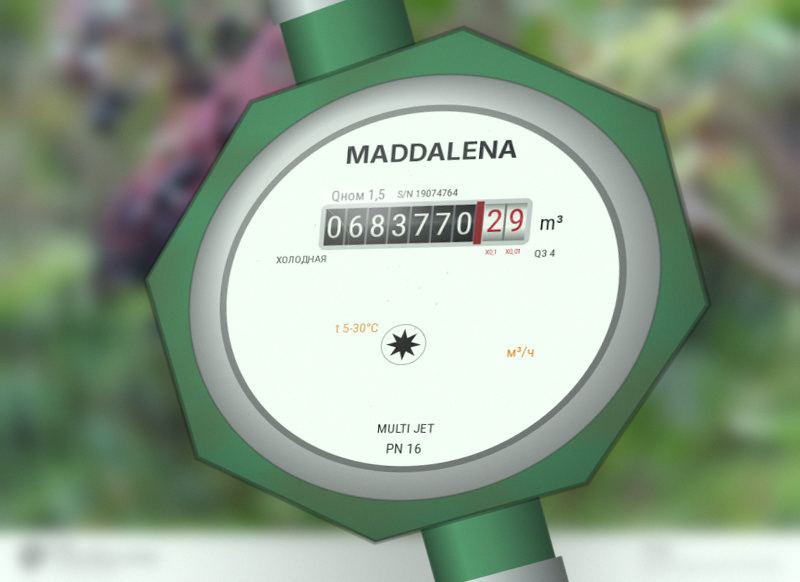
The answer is **683770.29** m³
